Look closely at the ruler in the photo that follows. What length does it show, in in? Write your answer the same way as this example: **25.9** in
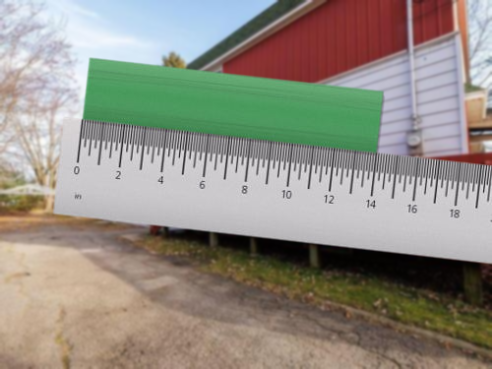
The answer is **14** in
